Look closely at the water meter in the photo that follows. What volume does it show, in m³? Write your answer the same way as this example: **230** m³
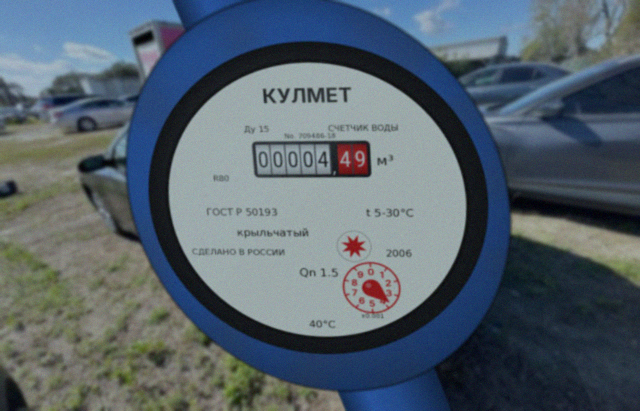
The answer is **4.493** m³
